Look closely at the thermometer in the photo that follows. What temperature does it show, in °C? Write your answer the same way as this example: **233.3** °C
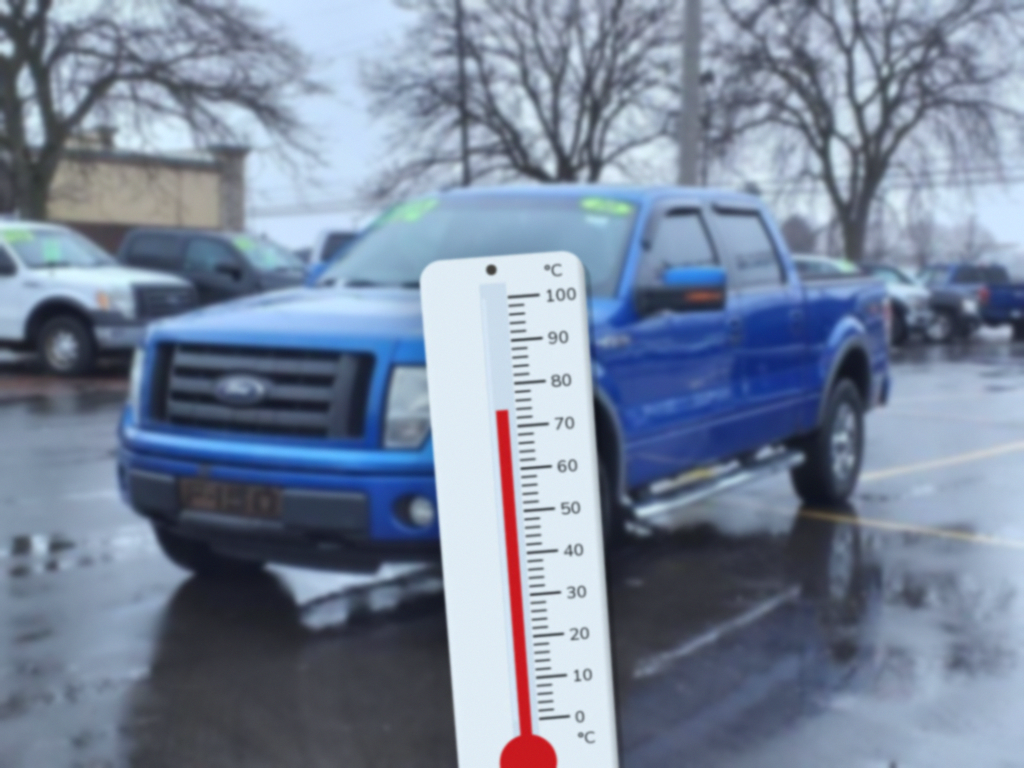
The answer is **74** °C
